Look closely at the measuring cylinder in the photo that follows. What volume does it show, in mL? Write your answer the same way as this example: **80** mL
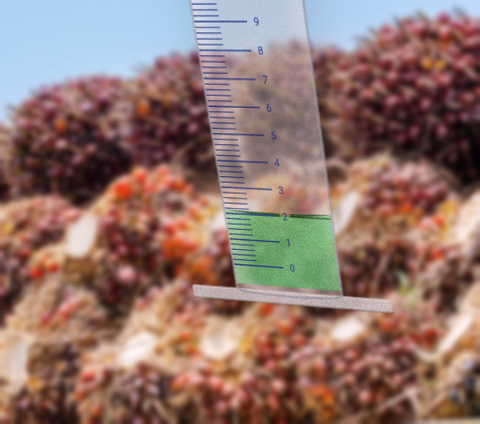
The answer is **2** mL
